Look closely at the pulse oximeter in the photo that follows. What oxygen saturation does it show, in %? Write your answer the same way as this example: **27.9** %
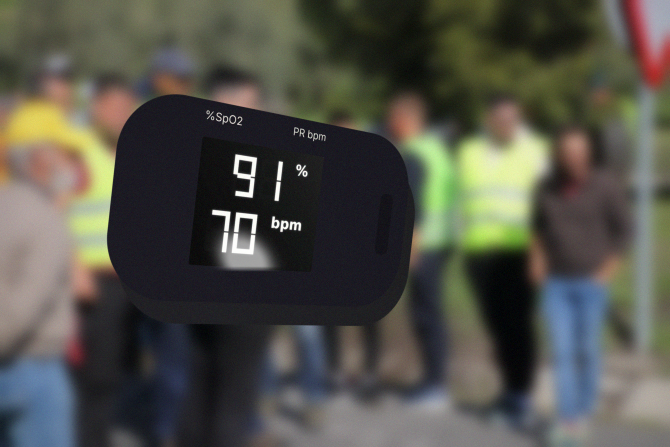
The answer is **91** %
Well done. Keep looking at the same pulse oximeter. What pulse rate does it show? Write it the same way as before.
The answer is **70** bpm
